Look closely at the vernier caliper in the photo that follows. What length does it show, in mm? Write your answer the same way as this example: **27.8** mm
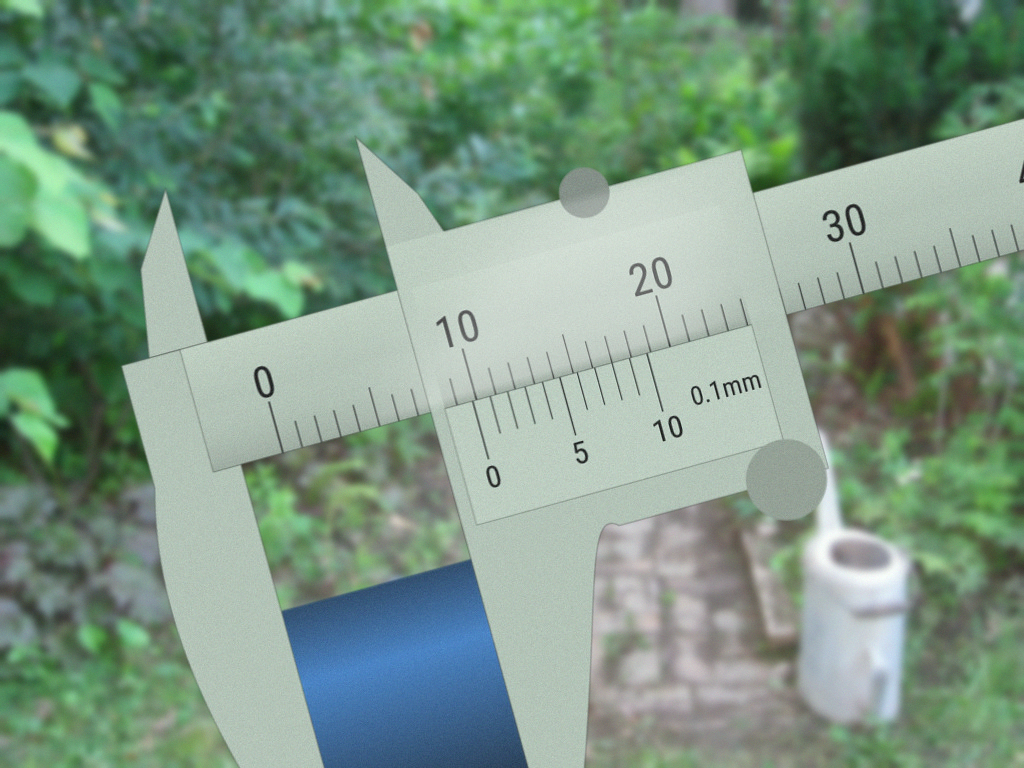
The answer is **9.8** mm
